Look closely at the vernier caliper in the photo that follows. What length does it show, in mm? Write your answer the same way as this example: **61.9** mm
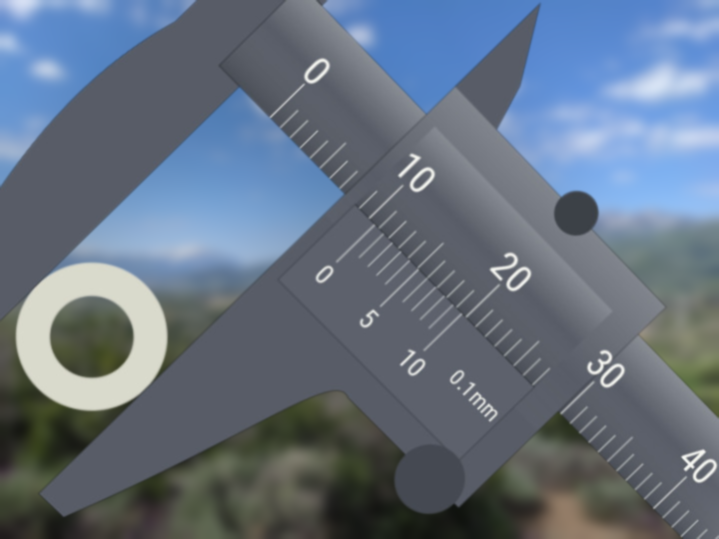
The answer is **10.6** mm
